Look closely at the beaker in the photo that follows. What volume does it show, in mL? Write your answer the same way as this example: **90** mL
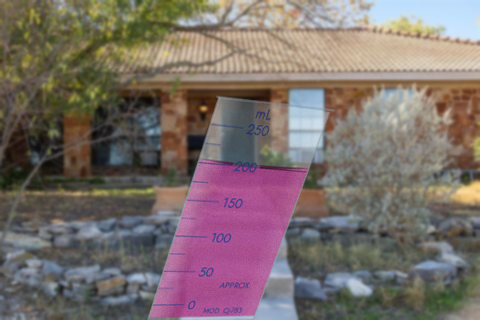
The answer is **200** mL
